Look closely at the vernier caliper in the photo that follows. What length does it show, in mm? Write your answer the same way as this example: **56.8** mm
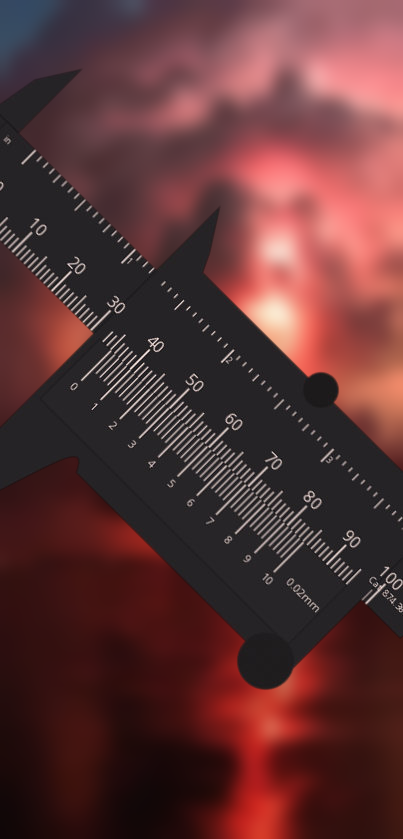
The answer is **35.2** mm
